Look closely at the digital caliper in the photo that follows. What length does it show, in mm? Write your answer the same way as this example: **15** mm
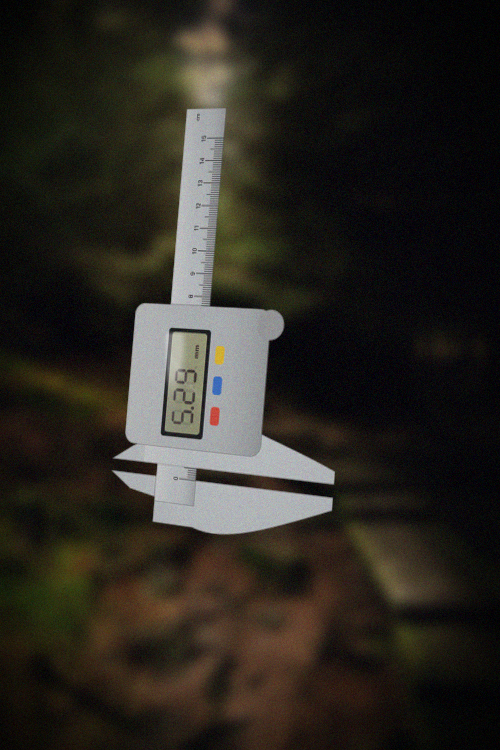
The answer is **5.29** mm
